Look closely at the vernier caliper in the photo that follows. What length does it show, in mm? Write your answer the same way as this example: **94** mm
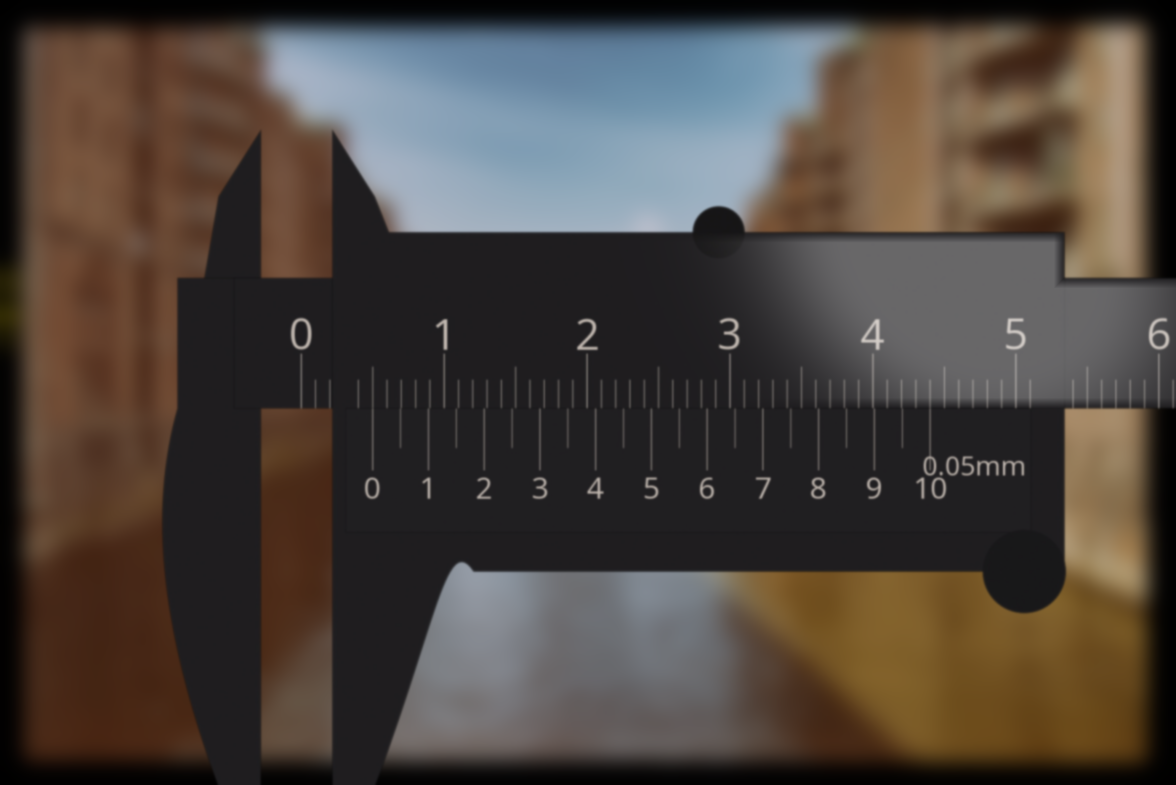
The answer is **5.0** mm
